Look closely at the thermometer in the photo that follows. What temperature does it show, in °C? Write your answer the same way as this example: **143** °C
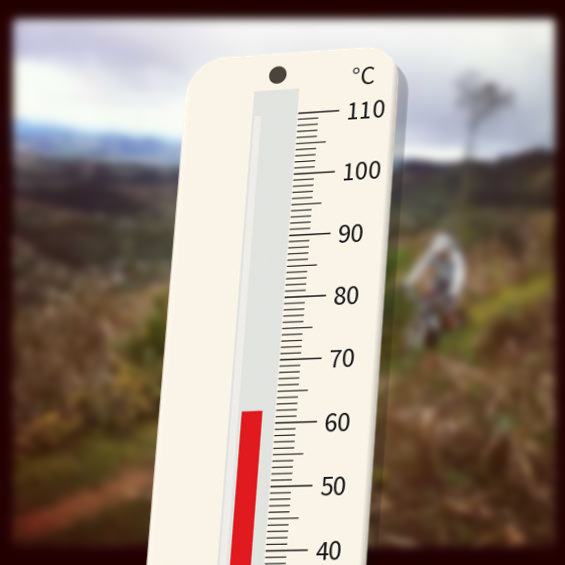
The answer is **62** °C
